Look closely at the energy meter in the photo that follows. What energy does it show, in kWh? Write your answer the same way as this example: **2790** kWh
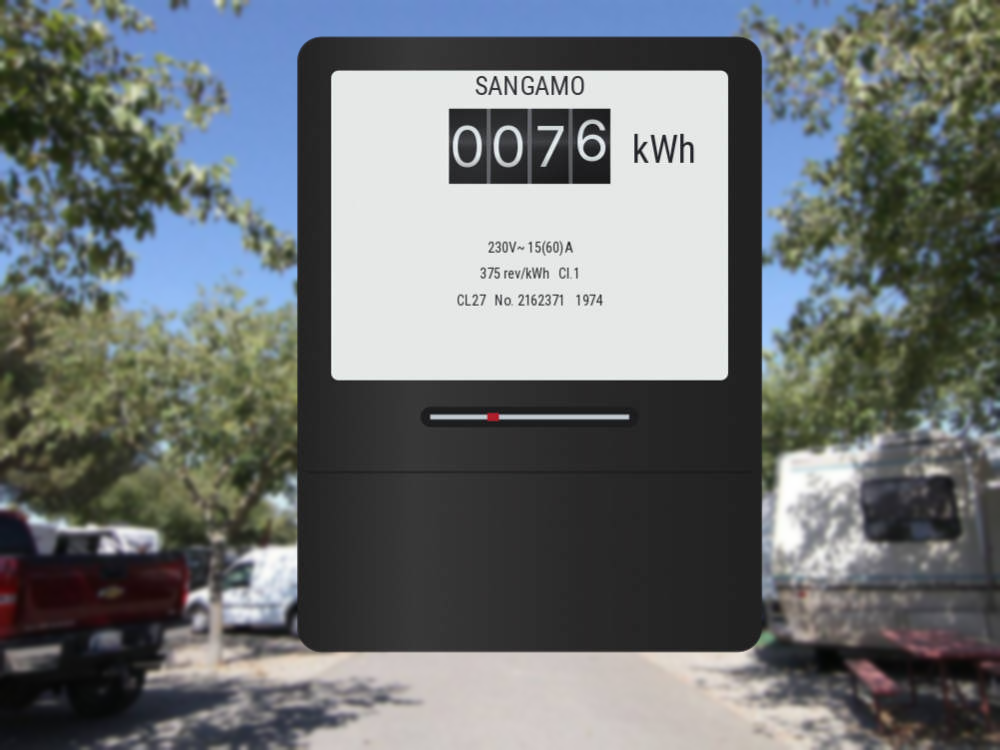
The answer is **76** kWh
